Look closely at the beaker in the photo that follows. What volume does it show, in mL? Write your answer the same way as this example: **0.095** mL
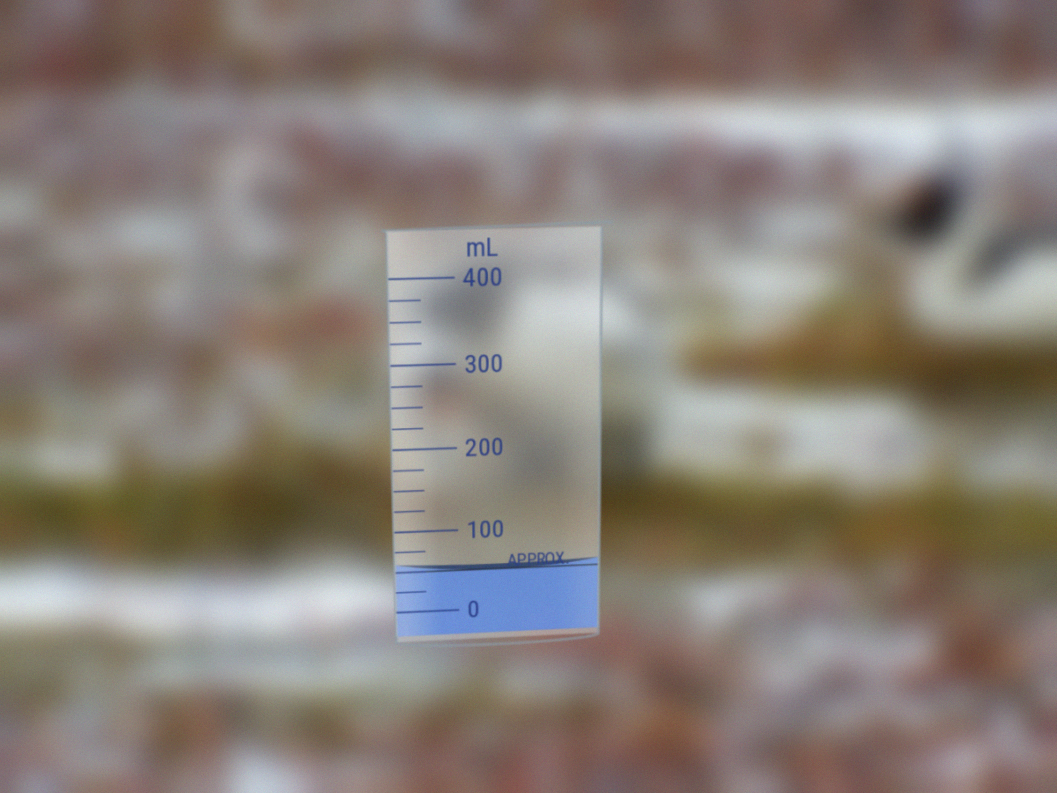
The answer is **50** mL
